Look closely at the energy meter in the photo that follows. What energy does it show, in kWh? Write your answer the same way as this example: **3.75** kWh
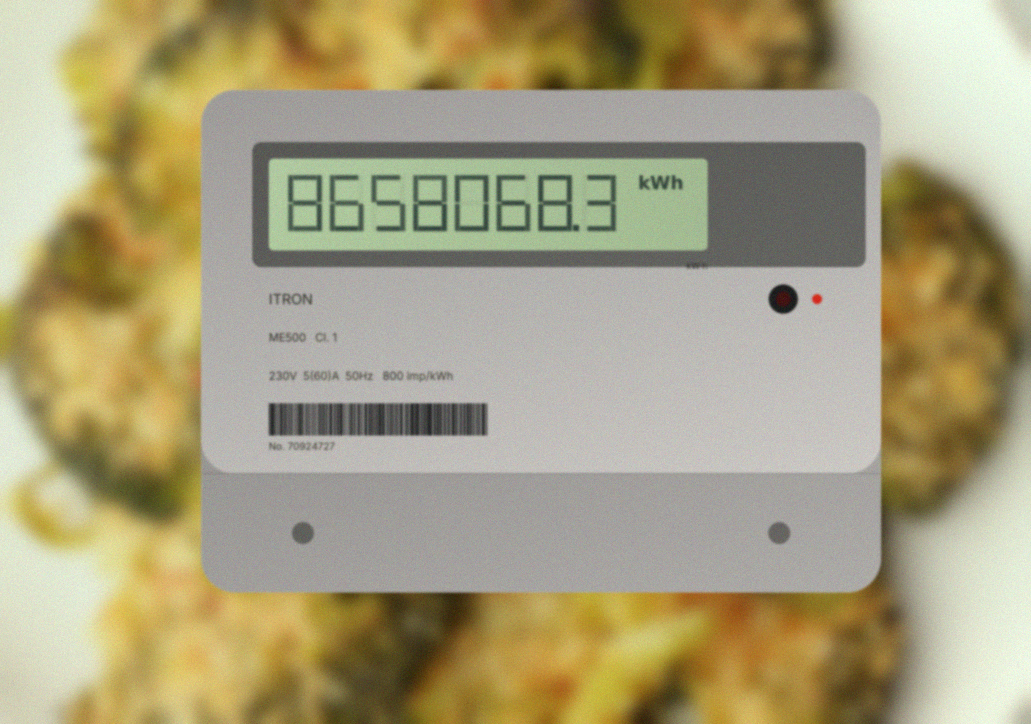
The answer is **8658068.3** kWh
